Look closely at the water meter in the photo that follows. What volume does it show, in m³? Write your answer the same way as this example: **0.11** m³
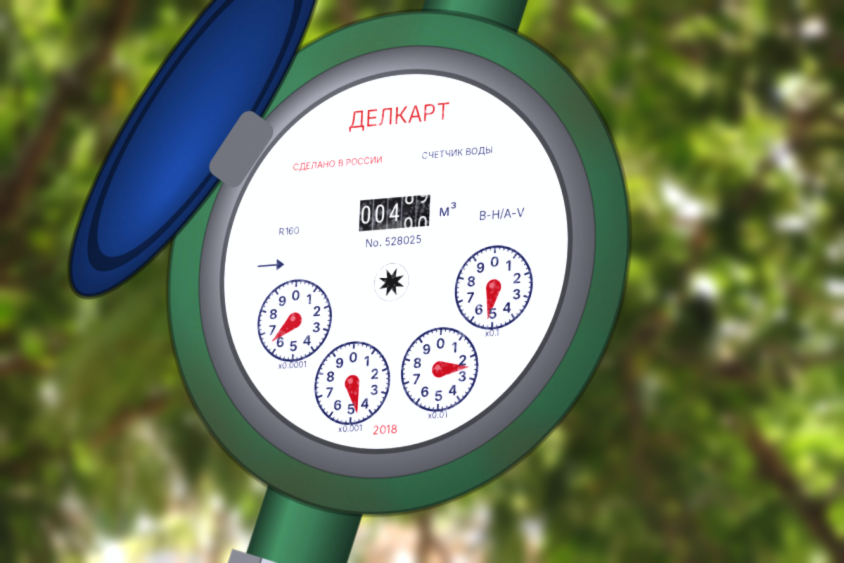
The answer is **489.5246** m³
